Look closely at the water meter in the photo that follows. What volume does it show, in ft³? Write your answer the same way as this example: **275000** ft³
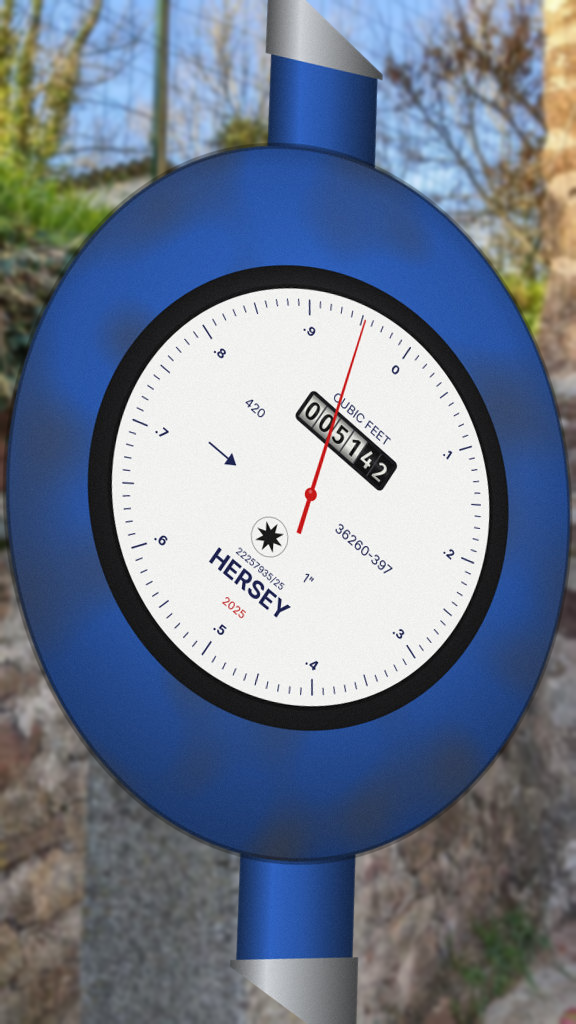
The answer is **5141.95** ft³
